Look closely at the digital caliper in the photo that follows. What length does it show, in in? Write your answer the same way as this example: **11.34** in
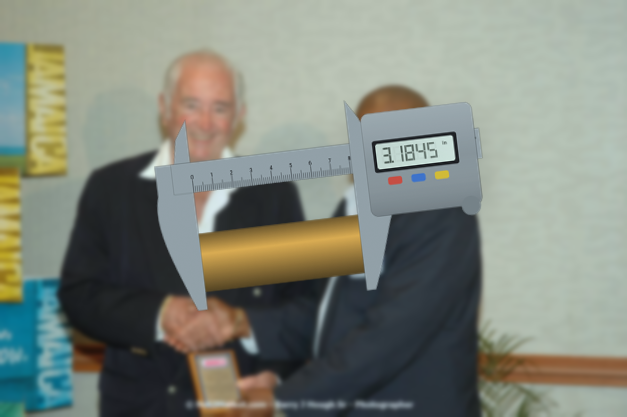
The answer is **3.1845** in
